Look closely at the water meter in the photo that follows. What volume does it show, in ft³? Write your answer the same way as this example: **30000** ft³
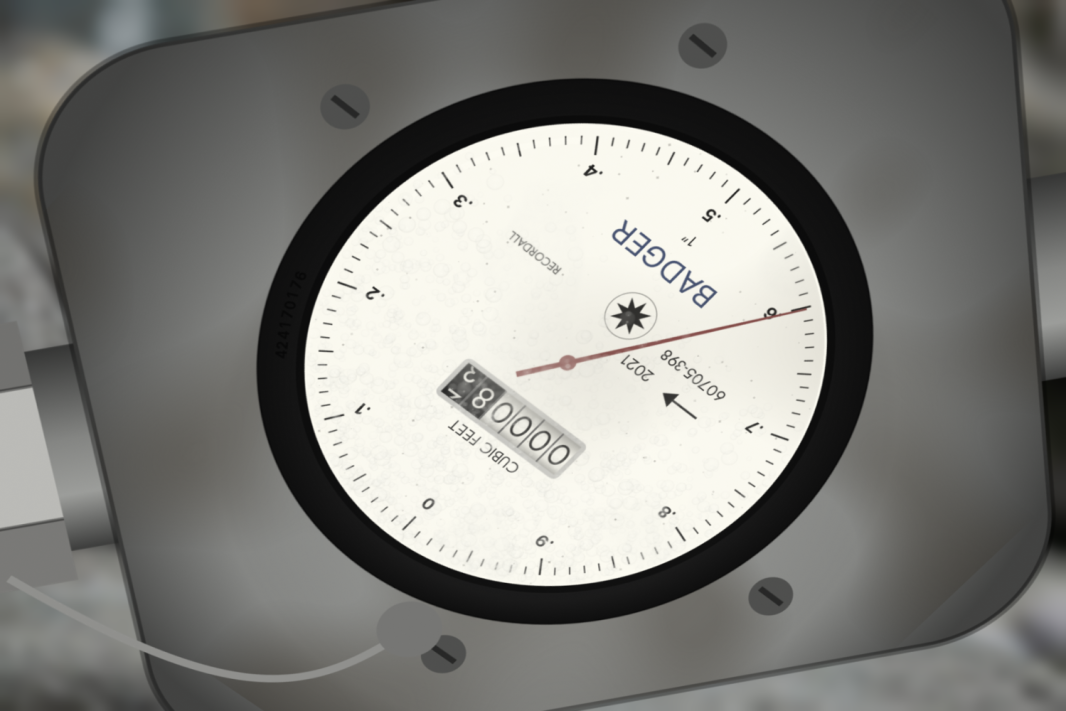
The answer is **82.60** ft³
